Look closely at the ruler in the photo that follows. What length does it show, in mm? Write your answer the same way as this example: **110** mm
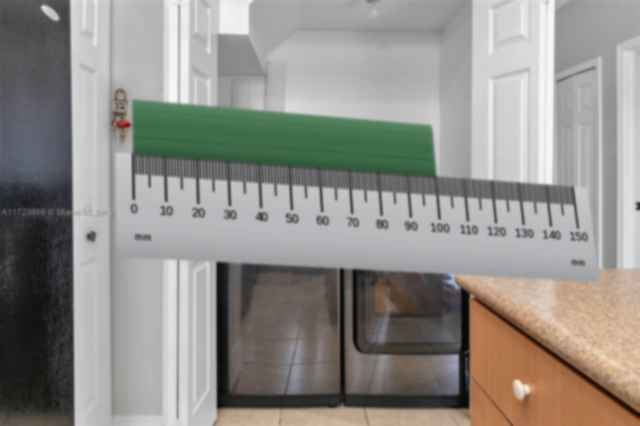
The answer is **100** mm
